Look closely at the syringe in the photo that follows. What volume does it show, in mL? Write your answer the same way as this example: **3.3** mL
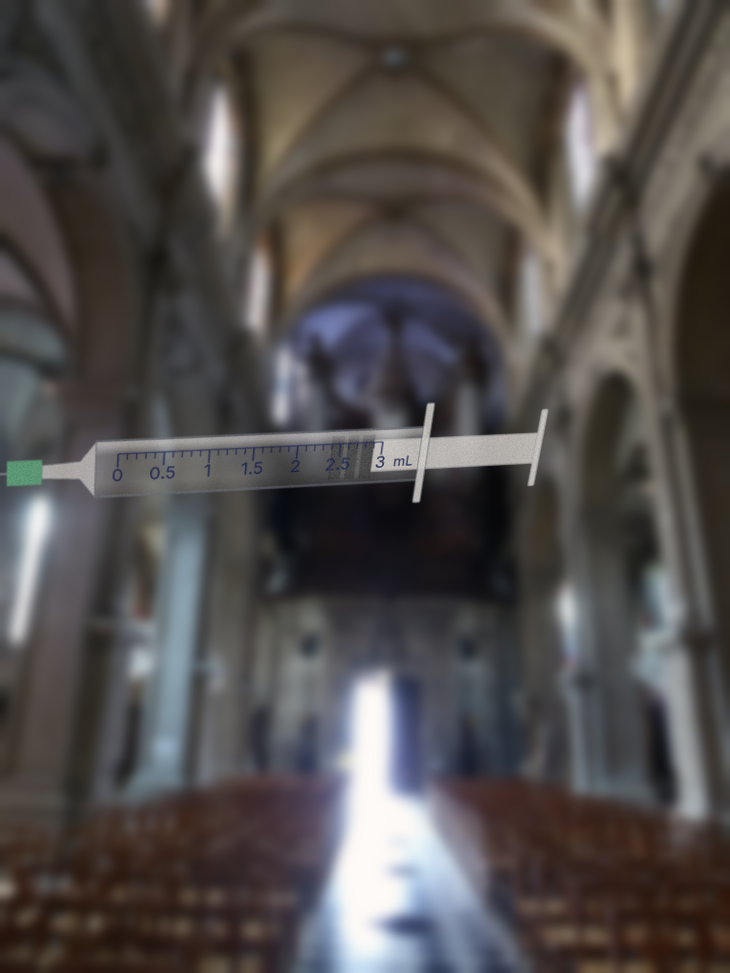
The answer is **2.4** mL
